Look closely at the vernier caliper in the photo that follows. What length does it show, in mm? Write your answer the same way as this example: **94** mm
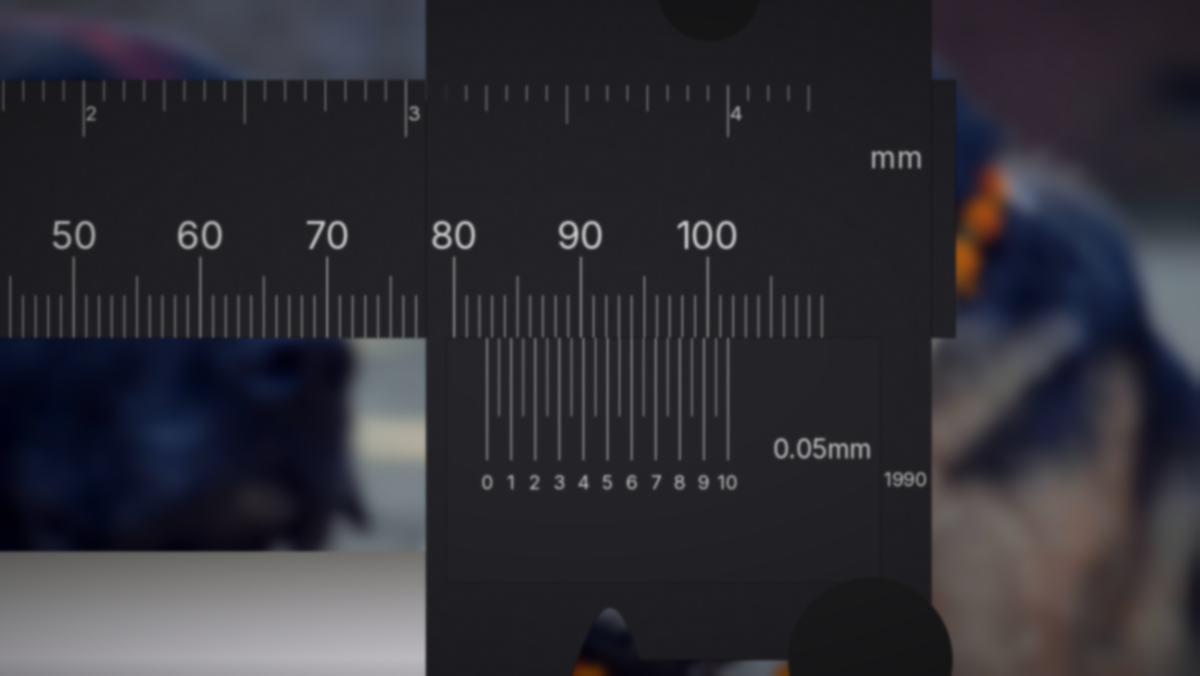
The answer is **82.6** mm
